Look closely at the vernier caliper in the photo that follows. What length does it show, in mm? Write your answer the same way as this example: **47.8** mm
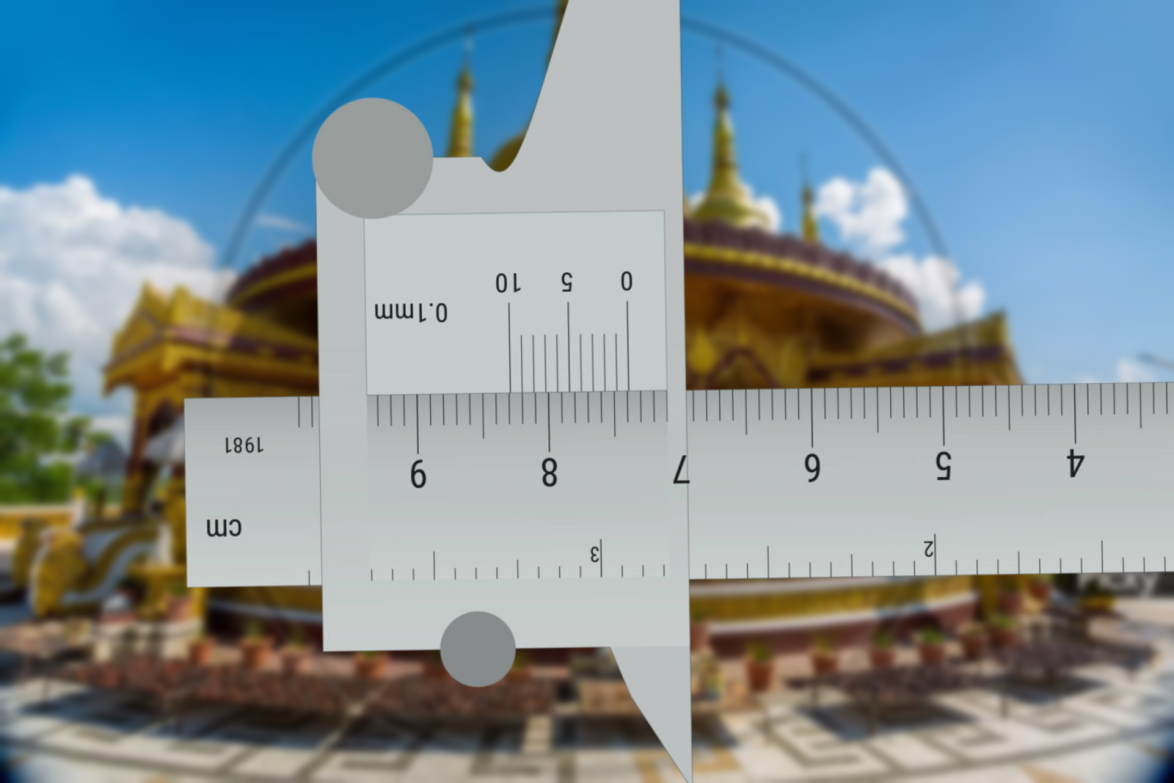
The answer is **73.9** mm
